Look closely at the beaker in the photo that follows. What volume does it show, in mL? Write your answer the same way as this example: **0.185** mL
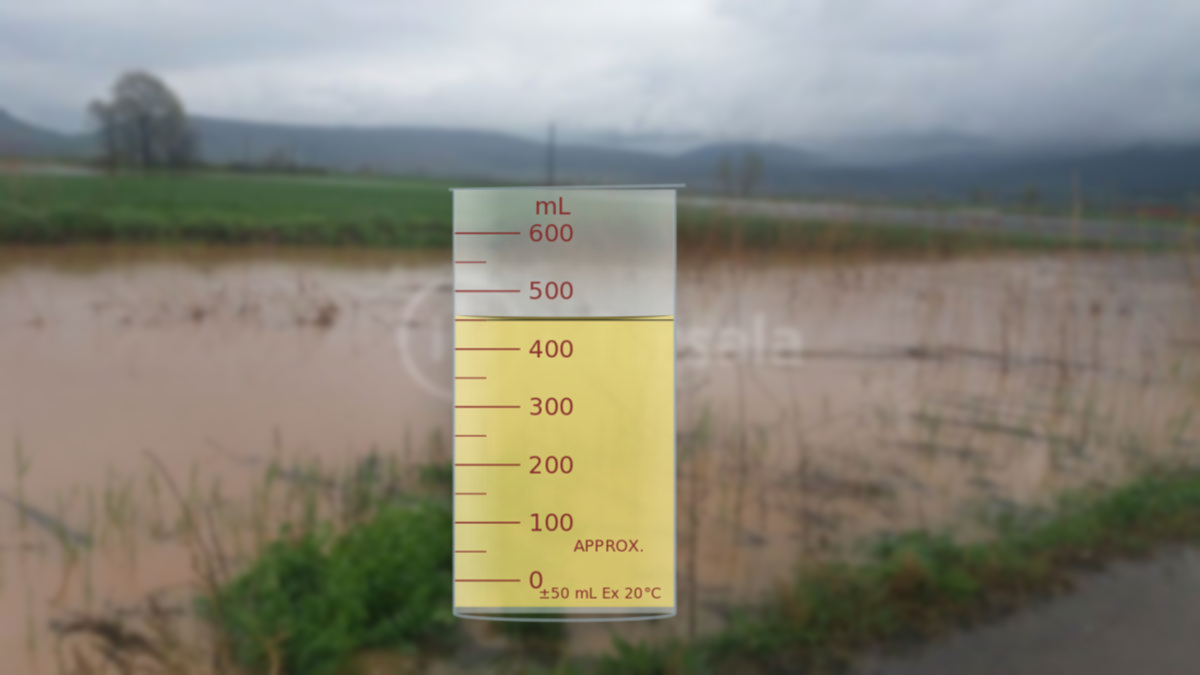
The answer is **450** mL
